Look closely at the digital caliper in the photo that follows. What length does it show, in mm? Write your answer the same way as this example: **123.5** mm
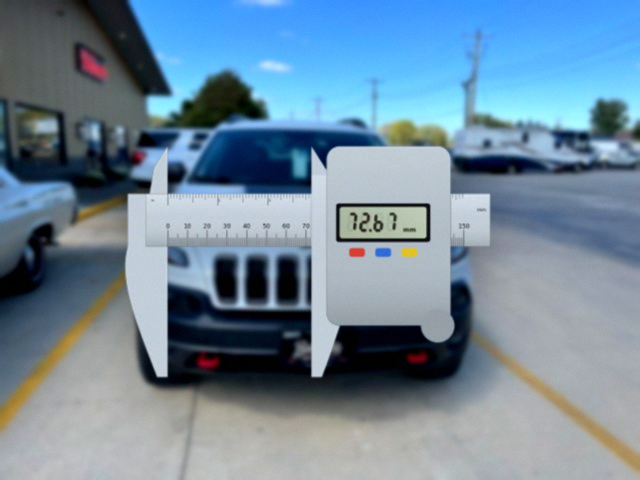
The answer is **72.67** mm
